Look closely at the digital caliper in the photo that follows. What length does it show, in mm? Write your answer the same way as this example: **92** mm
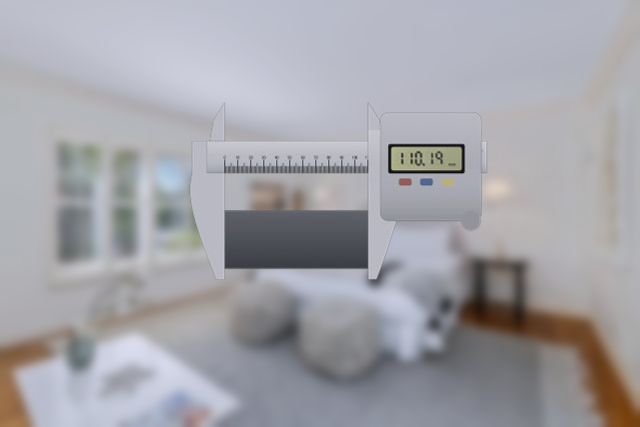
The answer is **110.19** mm
